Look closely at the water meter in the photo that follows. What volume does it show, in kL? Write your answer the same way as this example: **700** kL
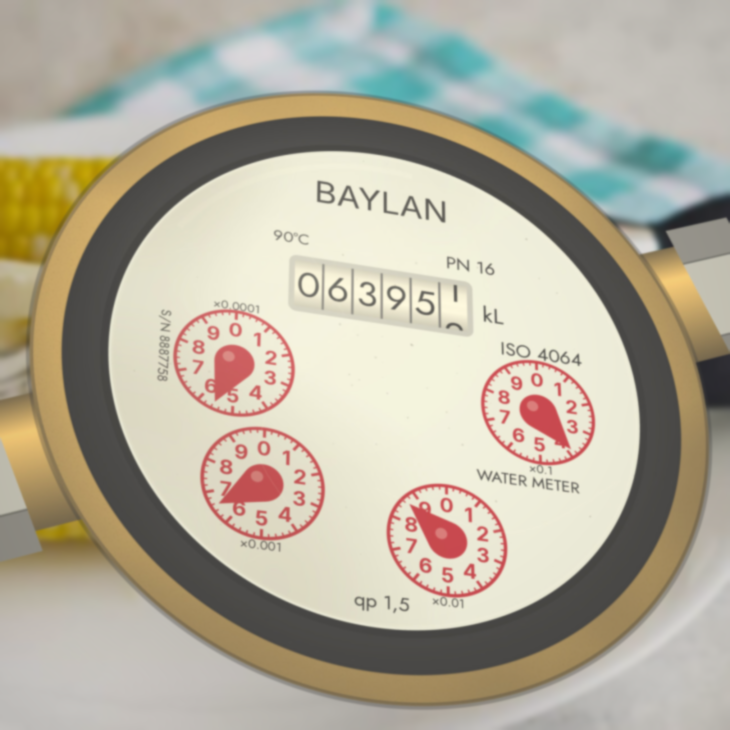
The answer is **63951.3865** kL
